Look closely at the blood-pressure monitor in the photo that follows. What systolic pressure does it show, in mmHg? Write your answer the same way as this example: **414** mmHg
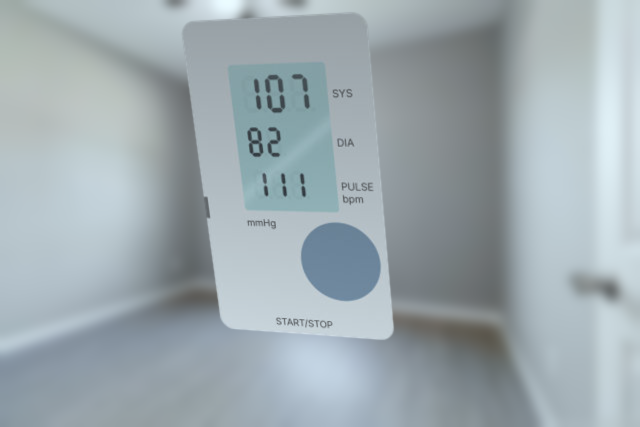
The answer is **107** mmHg
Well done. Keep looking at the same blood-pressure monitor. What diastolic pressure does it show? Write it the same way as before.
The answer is **82** mmHg
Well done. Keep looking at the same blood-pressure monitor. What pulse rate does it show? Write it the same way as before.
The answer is **111** bpm
